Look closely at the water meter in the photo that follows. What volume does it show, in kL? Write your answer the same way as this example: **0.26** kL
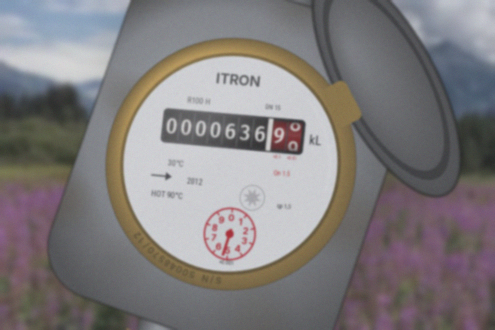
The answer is **636.985** kL
